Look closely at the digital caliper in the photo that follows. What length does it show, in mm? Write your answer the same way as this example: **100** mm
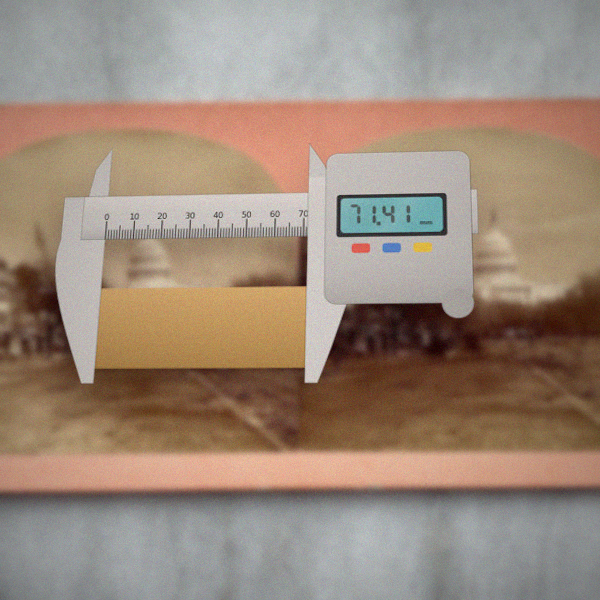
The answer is **71.41** mm
